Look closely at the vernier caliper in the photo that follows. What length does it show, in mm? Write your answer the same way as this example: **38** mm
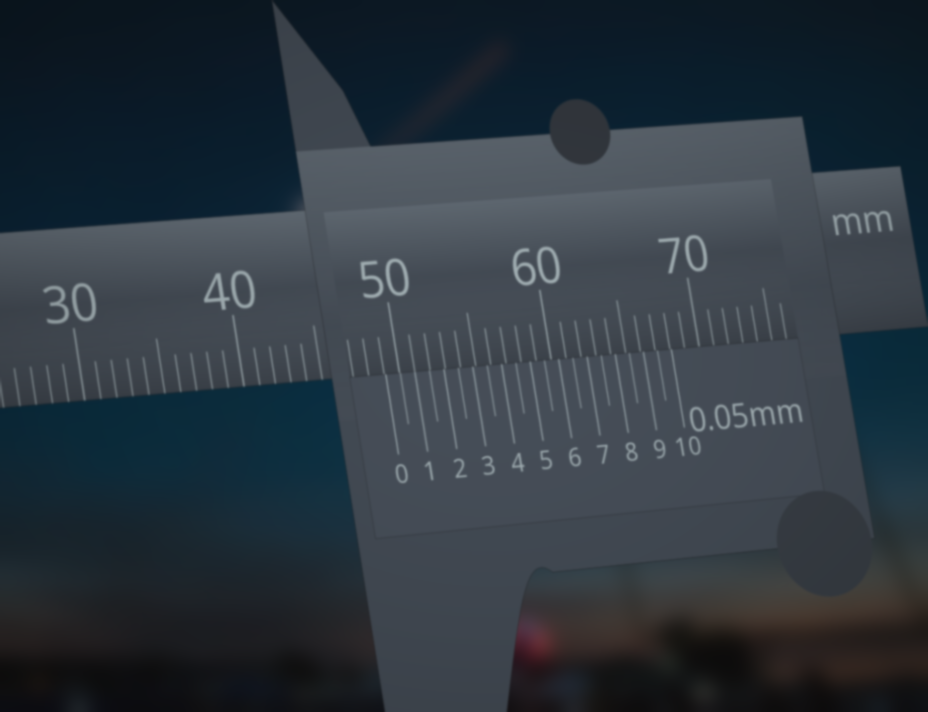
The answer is **49.1** mm
